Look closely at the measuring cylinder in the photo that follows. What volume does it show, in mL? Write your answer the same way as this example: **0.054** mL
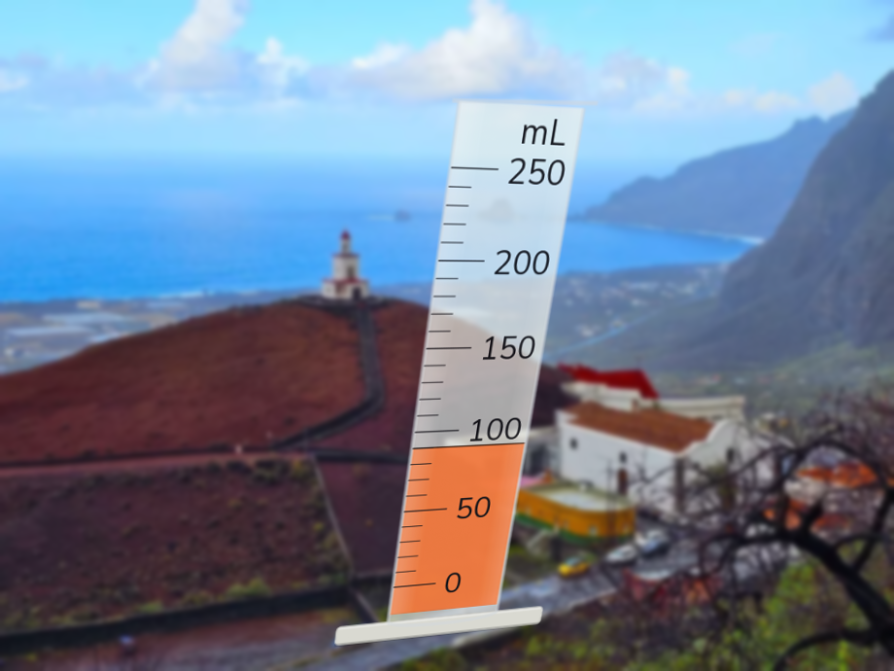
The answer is **90** mL
